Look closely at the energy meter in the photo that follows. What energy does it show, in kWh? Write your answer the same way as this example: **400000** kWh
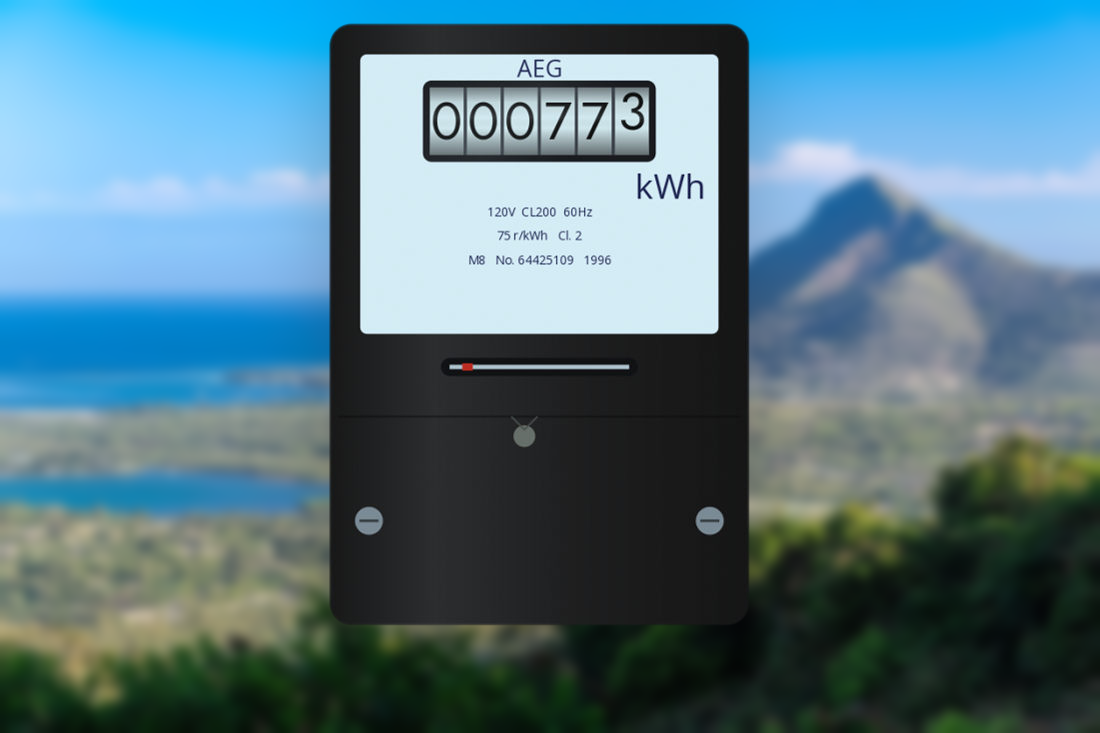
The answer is **773** kWh
